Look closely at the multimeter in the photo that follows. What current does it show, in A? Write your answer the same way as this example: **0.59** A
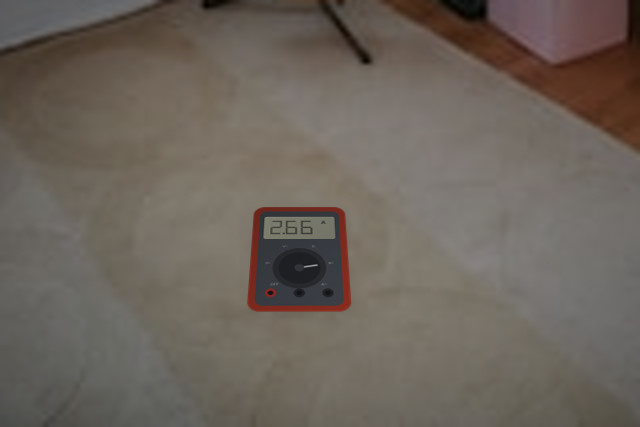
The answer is **2.66** A
